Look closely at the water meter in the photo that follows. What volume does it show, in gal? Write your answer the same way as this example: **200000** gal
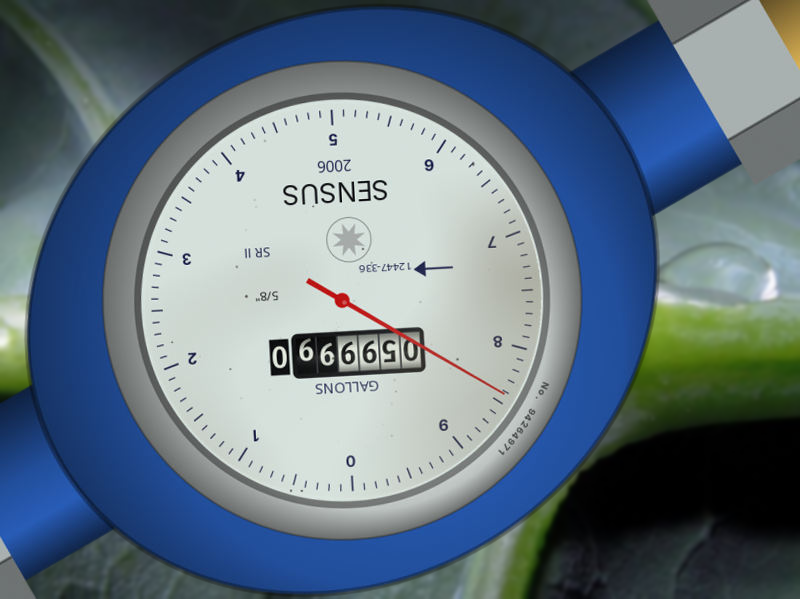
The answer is **599988.4** gal
